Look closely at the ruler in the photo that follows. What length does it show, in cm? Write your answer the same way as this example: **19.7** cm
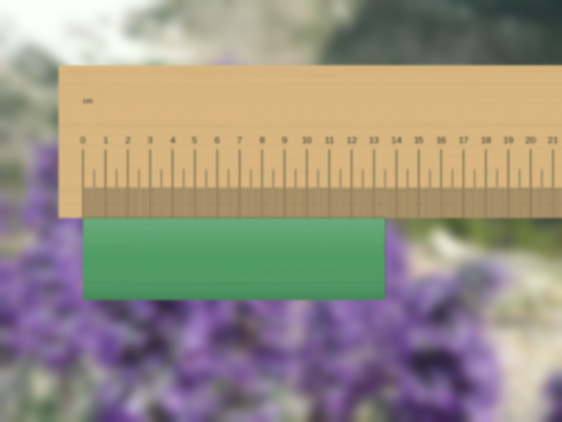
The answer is **13.5** cm
